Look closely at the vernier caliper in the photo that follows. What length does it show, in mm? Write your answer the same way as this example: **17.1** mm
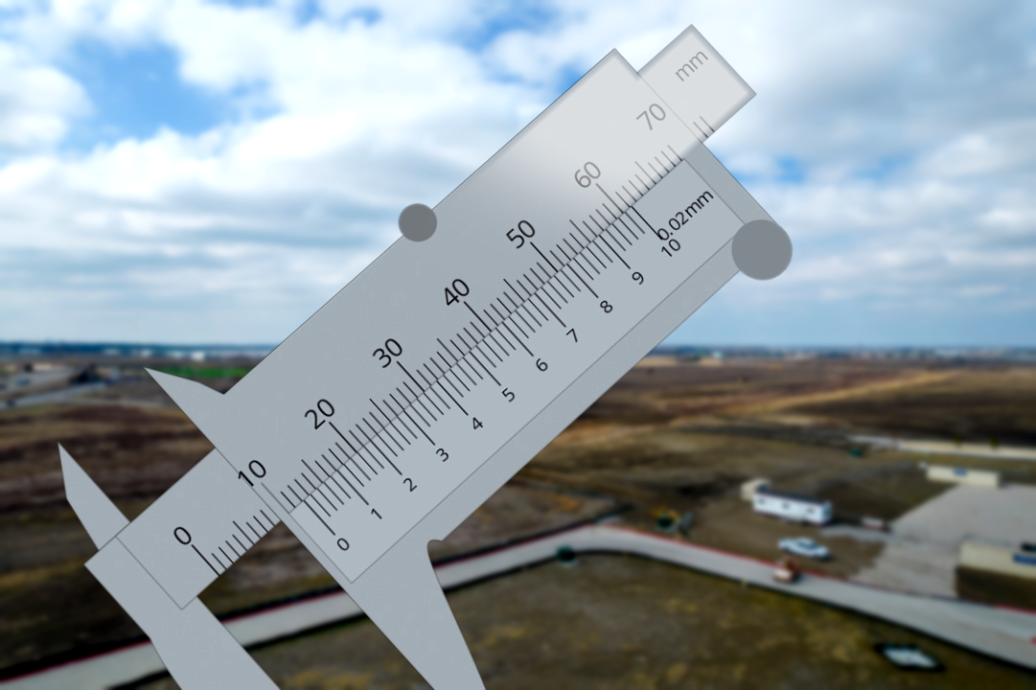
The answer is **12.2** mm
